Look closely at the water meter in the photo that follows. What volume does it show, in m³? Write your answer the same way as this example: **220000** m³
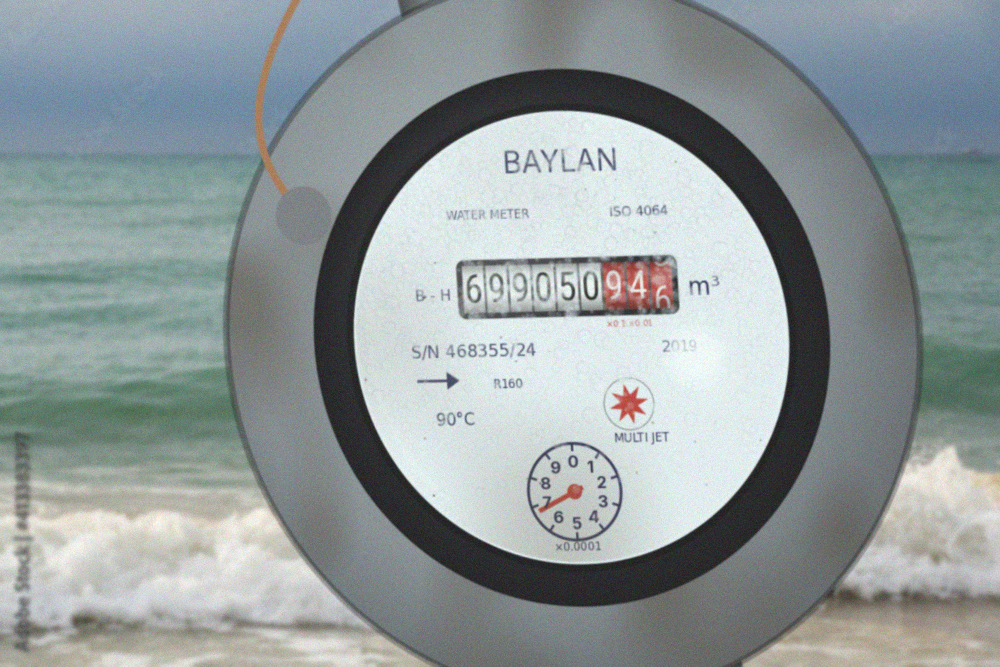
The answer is **699050.9456** m³
